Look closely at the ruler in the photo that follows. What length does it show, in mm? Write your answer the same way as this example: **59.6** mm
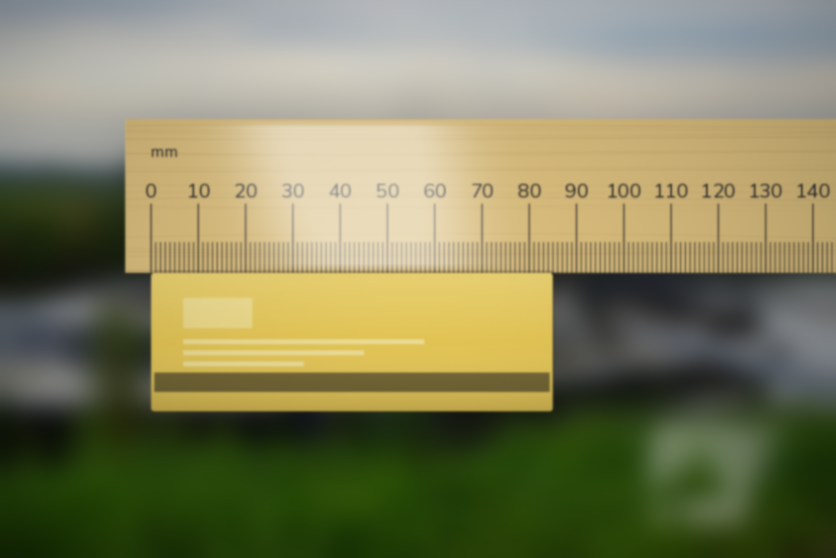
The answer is **85** mm
